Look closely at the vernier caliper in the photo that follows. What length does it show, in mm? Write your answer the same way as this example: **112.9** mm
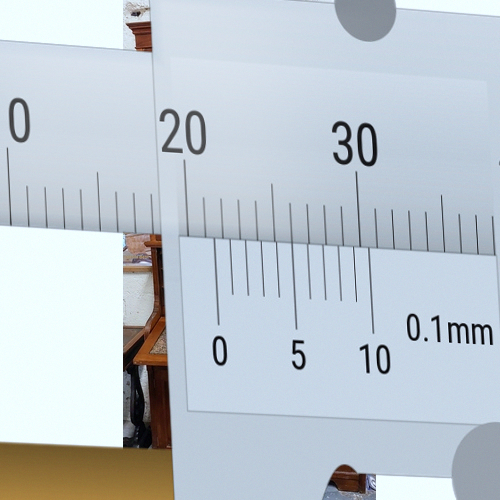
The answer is **21.5** mm
